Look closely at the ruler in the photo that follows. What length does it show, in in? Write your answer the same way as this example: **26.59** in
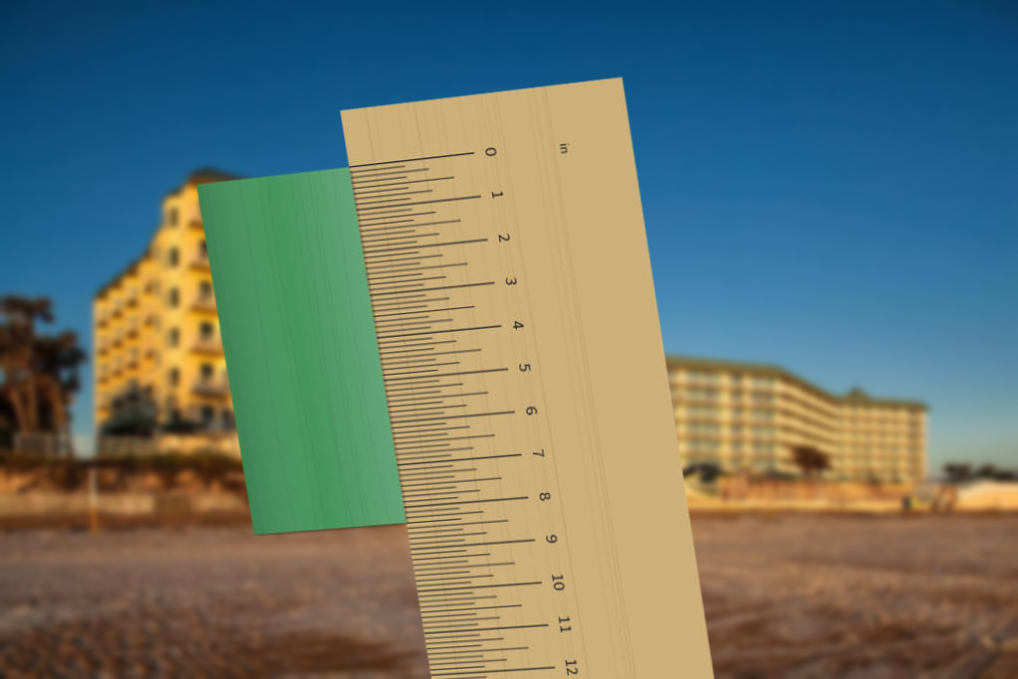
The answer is **8.375** in
